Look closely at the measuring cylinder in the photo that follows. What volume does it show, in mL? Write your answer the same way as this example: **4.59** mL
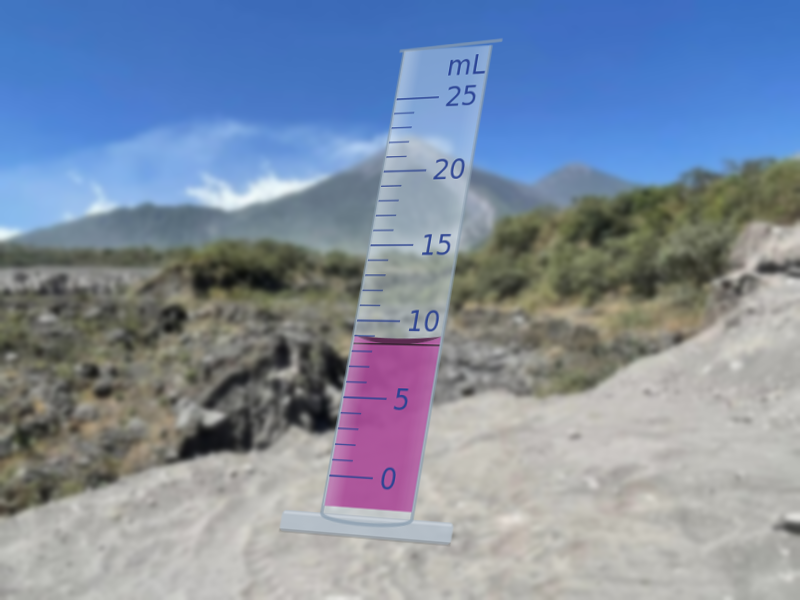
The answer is **8.5** mL
